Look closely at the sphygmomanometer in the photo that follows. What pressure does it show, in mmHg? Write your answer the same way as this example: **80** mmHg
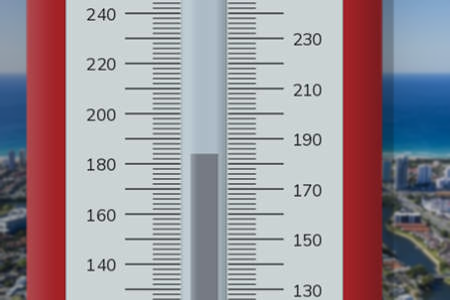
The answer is **184** mmHg
